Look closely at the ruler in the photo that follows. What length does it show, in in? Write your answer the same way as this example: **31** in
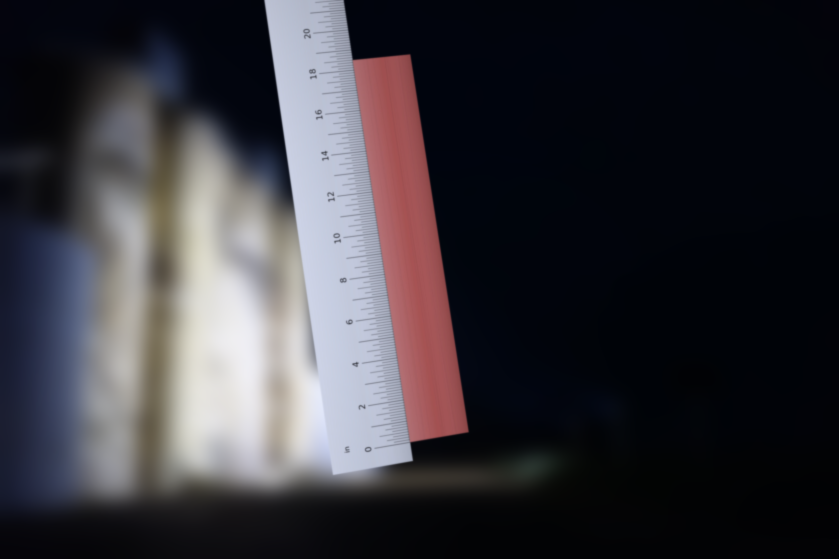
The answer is **18.5** in
